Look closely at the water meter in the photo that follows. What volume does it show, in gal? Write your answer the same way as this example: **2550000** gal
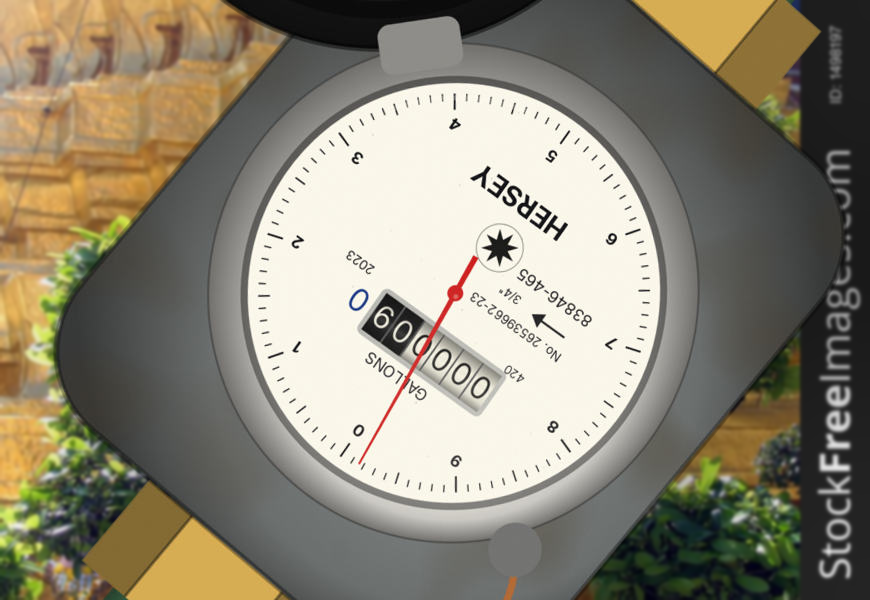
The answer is **89.8** gal
